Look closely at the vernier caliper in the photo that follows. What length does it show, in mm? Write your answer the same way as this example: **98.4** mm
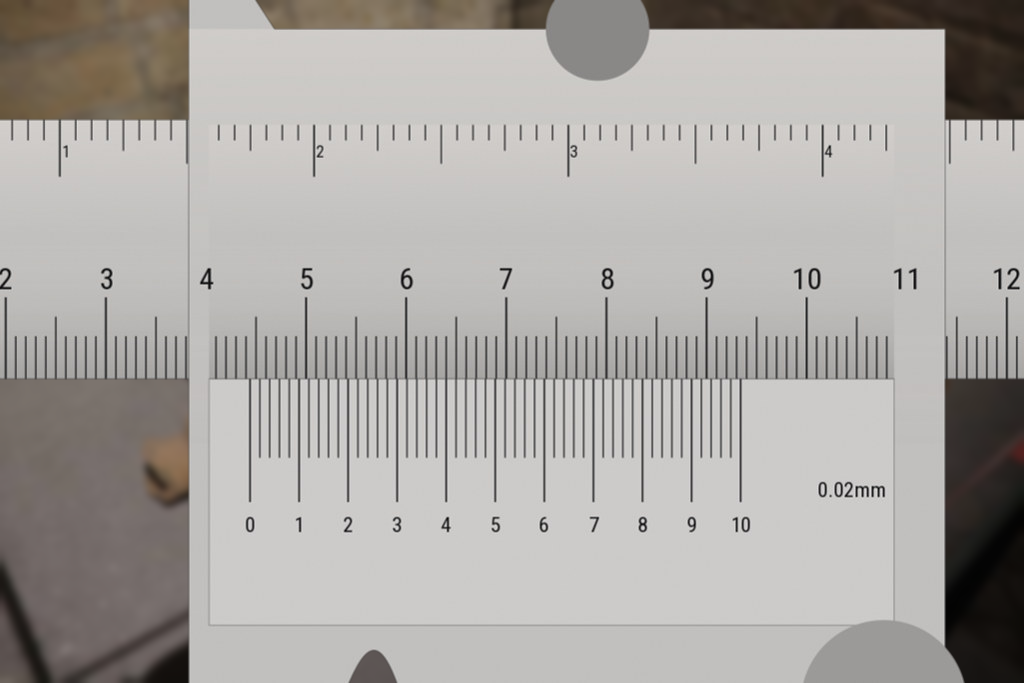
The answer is **44.4** mm
